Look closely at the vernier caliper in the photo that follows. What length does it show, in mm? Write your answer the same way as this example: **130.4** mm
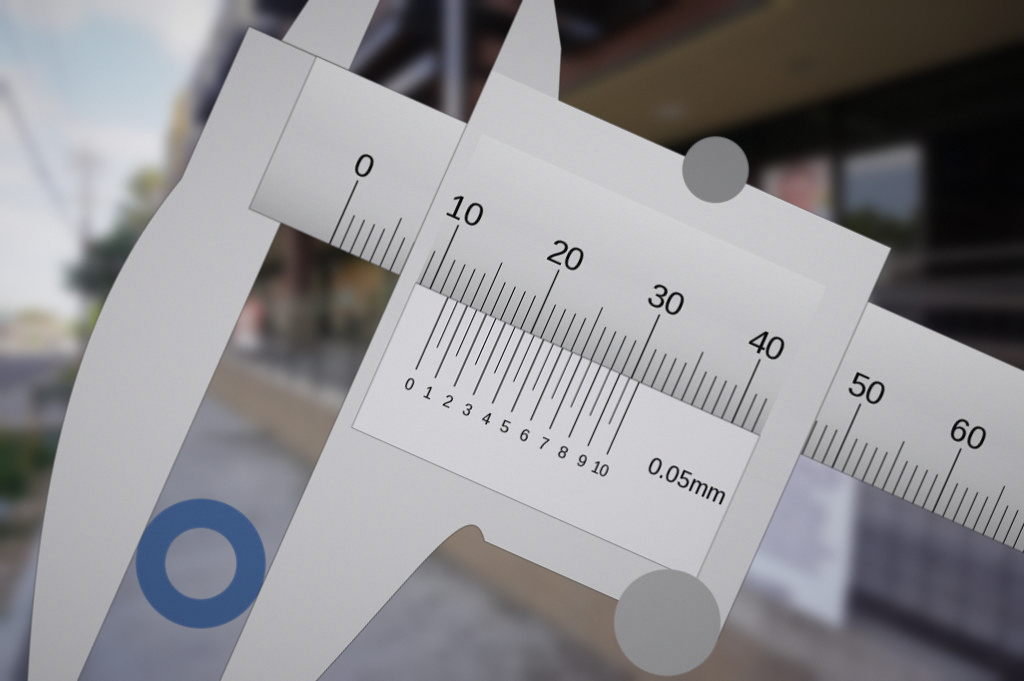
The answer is **11.8** mm
